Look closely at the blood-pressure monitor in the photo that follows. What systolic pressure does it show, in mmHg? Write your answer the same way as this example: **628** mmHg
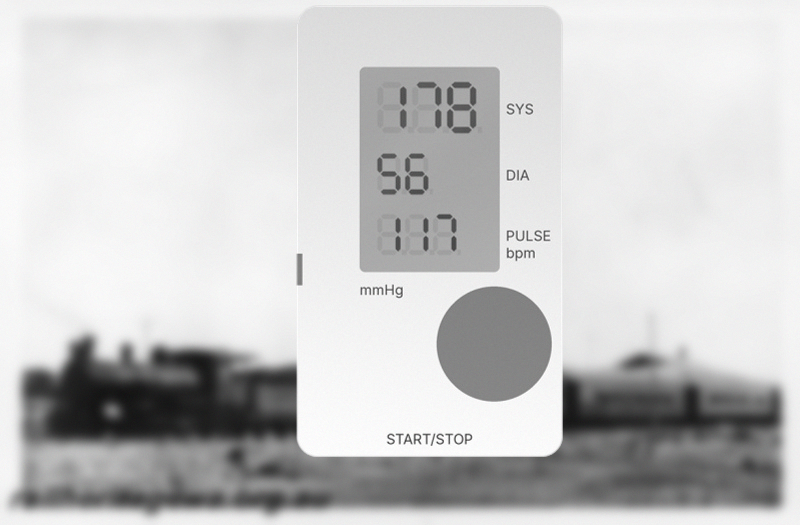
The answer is **178** mmHg
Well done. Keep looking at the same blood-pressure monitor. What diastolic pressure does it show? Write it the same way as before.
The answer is **56** mmHg
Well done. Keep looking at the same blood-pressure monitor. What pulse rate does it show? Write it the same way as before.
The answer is **117** bpm
